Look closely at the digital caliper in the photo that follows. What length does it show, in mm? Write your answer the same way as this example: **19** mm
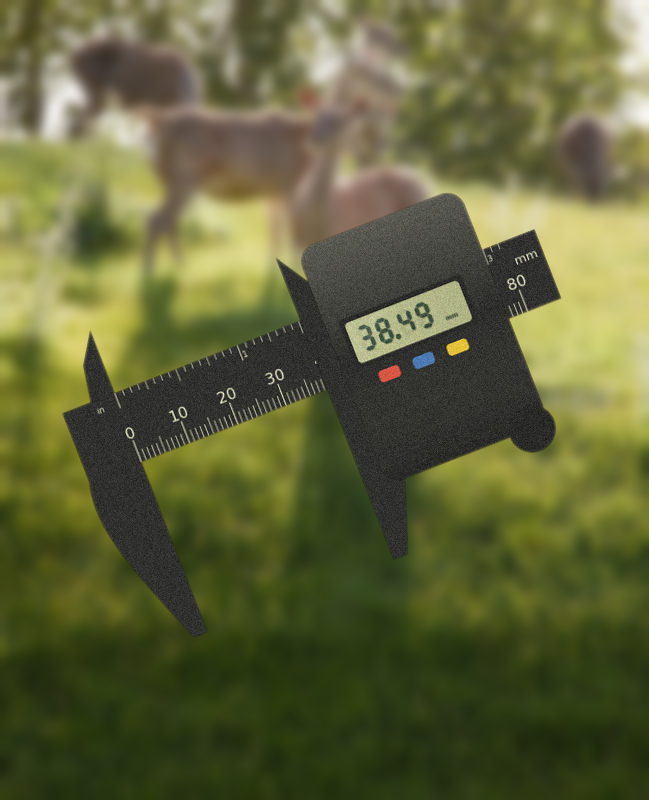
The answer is **38.49** mm
